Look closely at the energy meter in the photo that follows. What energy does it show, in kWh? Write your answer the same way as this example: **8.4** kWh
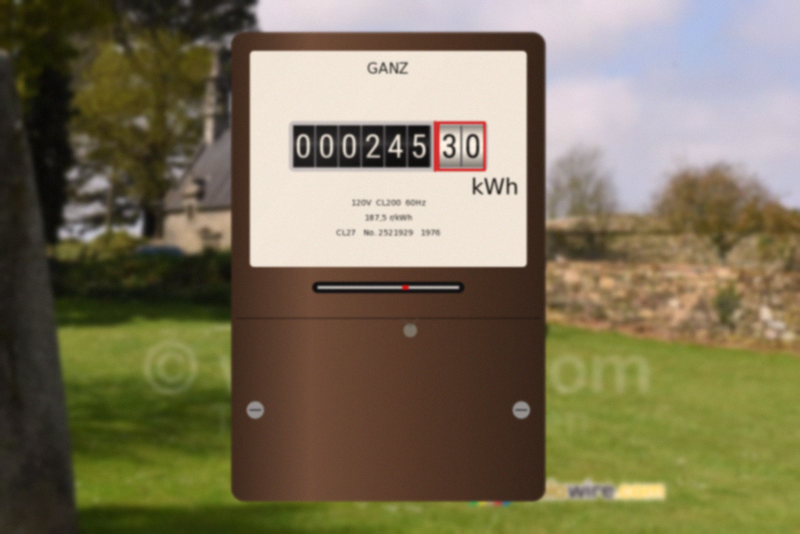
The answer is **245.30** kWh
